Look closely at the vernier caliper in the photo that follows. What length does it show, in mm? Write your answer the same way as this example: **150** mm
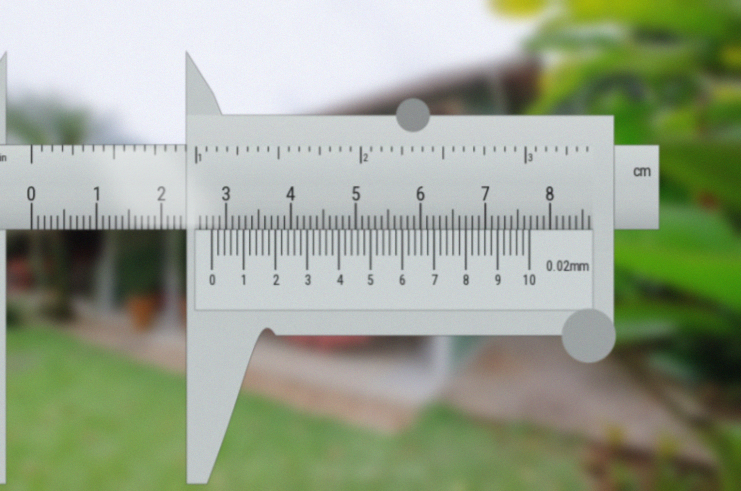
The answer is **27.8** mm
